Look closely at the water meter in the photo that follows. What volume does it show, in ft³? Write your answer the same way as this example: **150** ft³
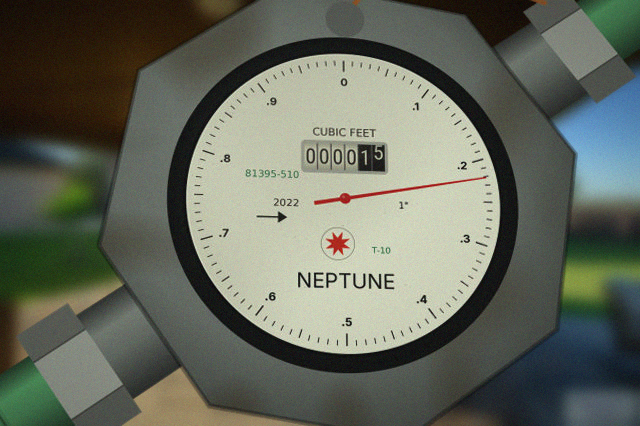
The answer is **15.22** ft³
